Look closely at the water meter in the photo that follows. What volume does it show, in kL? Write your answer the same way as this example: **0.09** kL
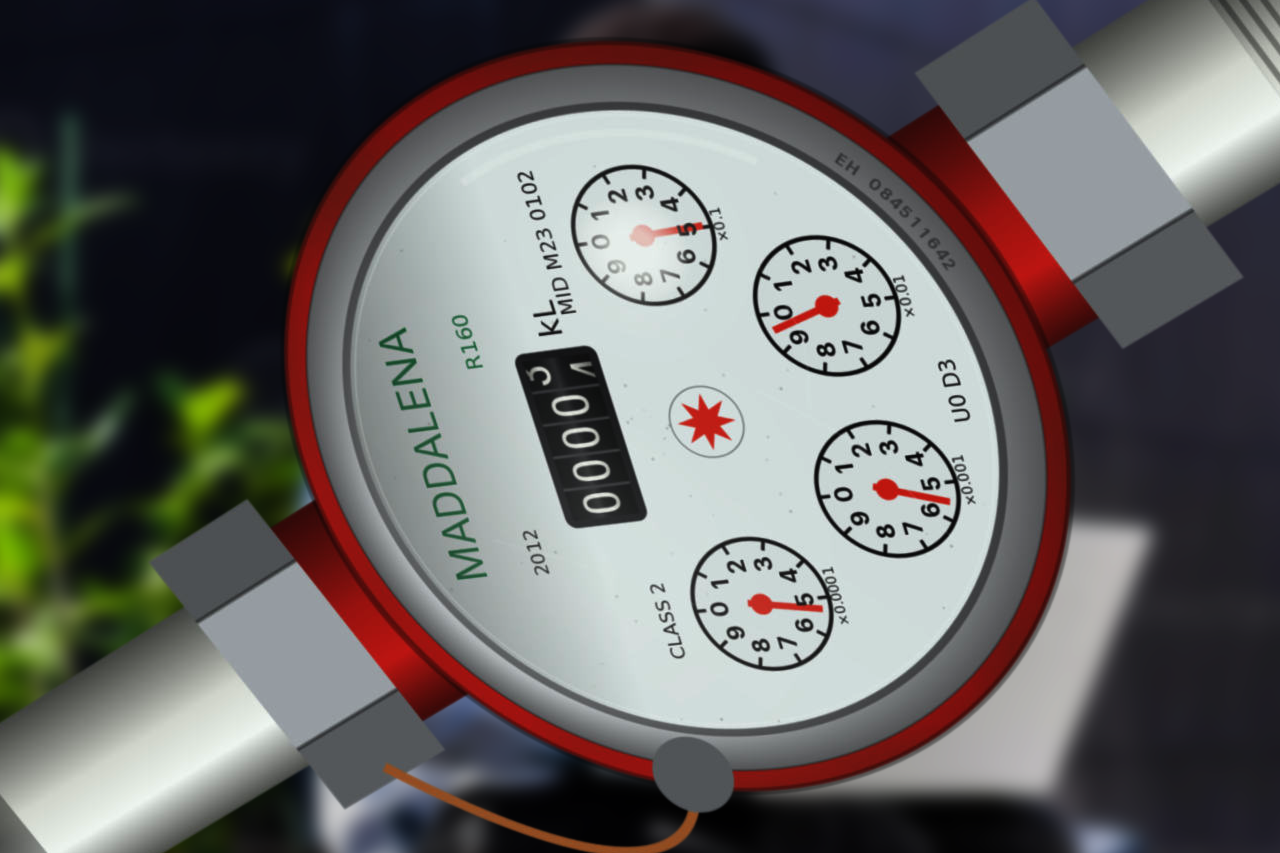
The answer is **3.4955** kL
